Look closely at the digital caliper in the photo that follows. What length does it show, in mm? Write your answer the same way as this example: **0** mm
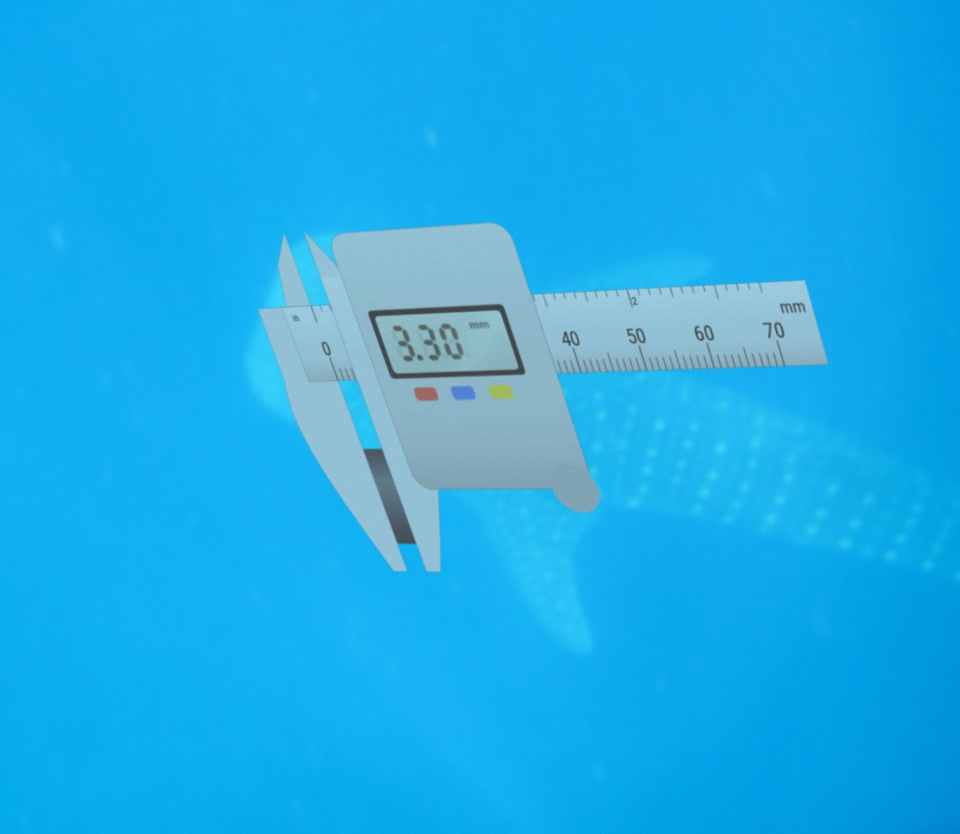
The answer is **3.30** mm
